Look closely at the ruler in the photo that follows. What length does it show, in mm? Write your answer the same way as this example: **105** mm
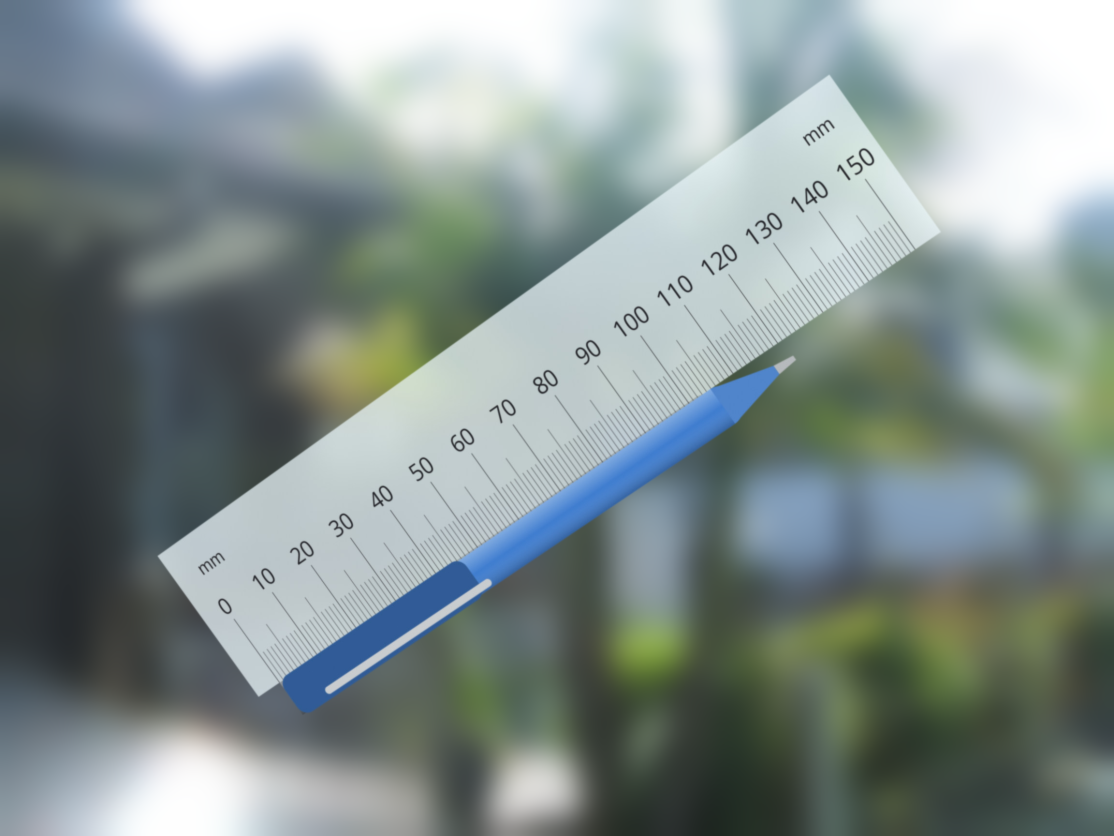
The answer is **121** mm
